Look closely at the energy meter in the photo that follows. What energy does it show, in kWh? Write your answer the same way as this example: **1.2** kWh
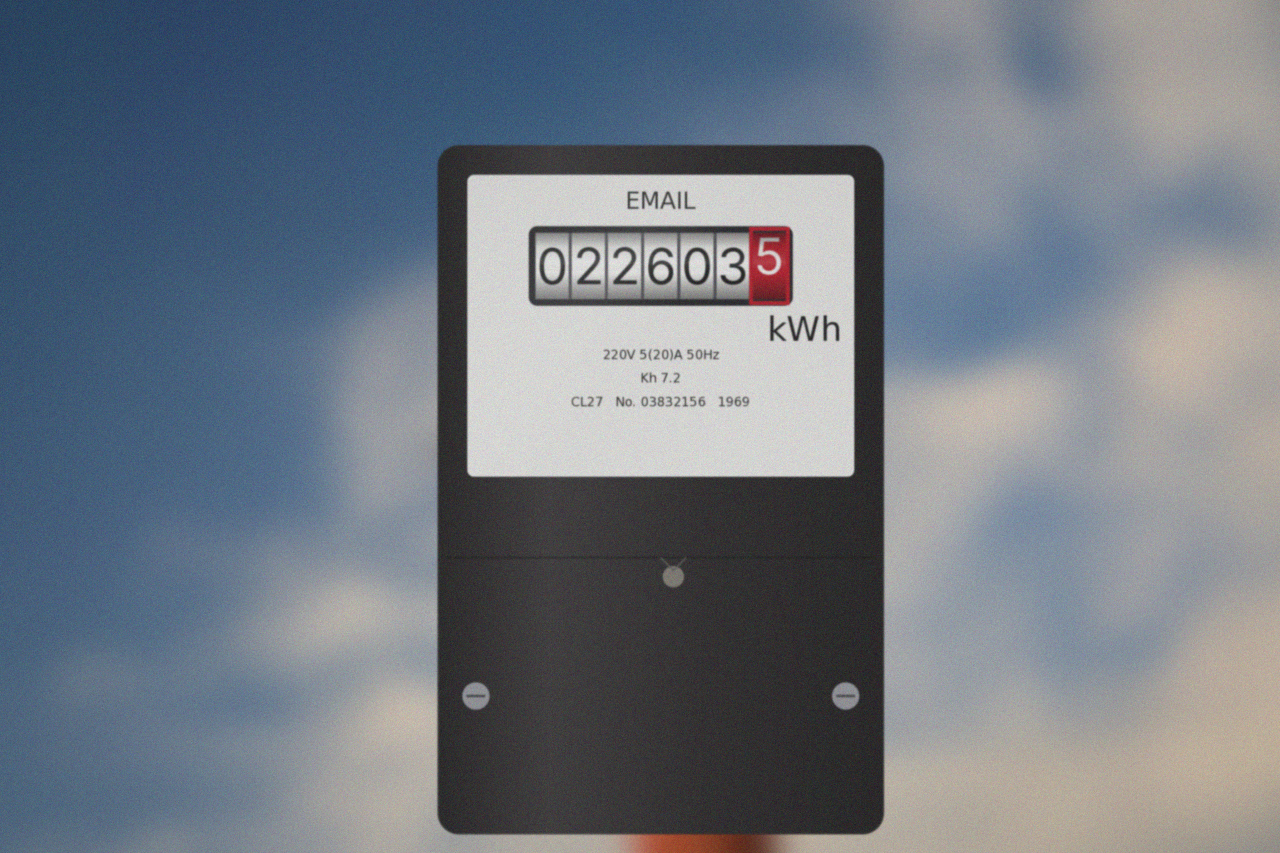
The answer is **22603.5** kWh
